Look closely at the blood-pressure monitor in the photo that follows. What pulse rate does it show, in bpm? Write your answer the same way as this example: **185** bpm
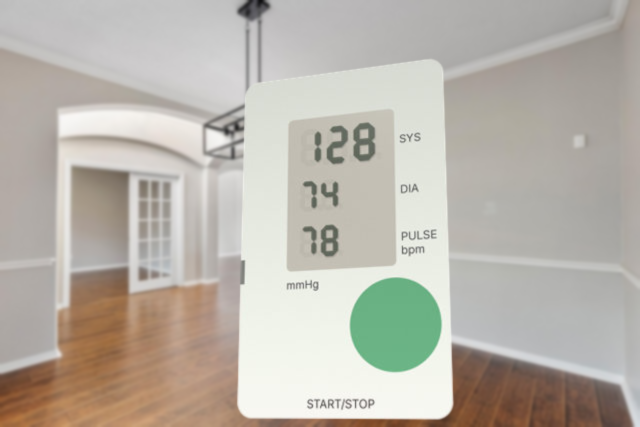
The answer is **78** bpm
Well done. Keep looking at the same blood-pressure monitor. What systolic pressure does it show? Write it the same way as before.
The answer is **128** mmHg
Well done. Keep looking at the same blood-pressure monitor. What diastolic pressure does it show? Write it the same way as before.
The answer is **74** mmHg
